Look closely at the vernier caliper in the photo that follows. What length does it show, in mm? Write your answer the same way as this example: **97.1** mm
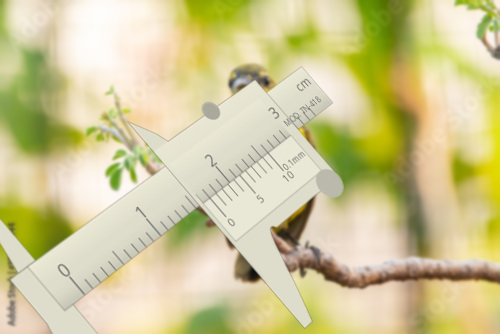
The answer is **17.0** mm
